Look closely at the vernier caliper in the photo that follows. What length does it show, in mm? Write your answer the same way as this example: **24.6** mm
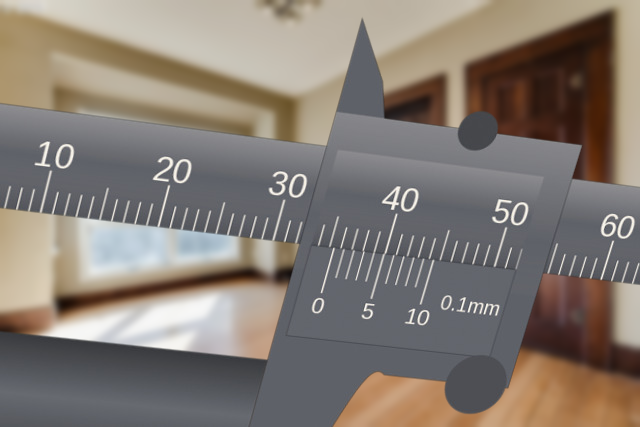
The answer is **35.4** mm
